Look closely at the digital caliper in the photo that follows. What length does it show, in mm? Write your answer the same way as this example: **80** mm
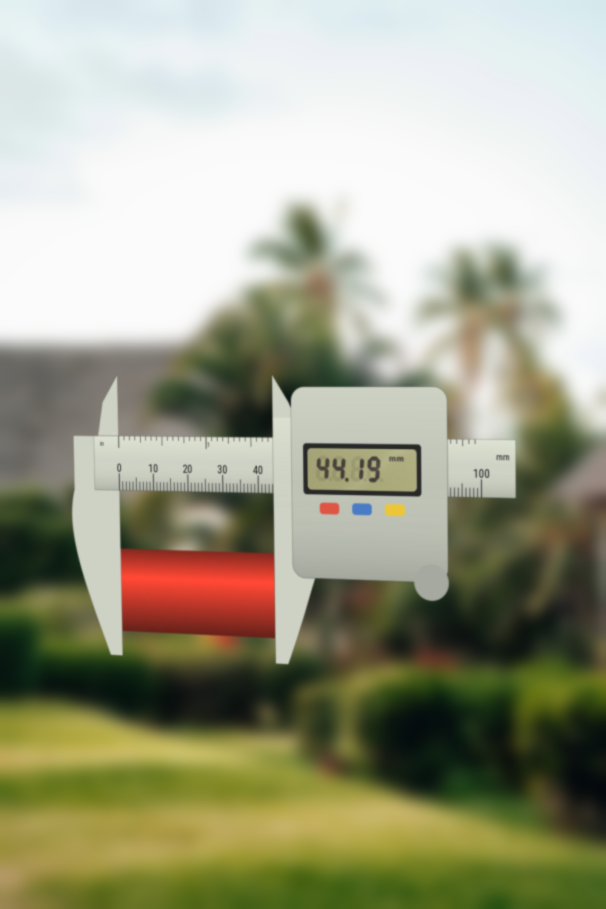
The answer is **44.19** mm
